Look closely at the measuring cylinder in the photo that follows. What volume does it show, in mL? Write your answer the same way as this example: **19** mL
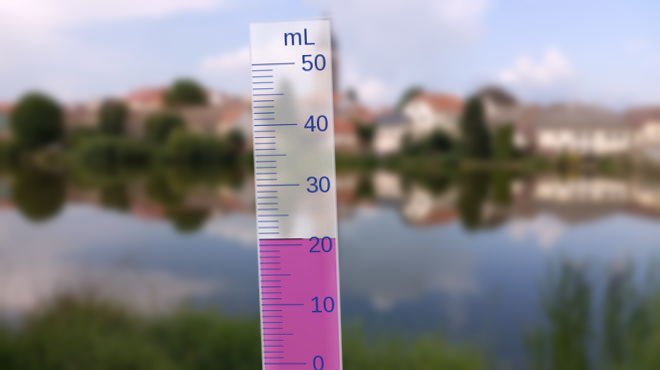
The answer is **21** mL
